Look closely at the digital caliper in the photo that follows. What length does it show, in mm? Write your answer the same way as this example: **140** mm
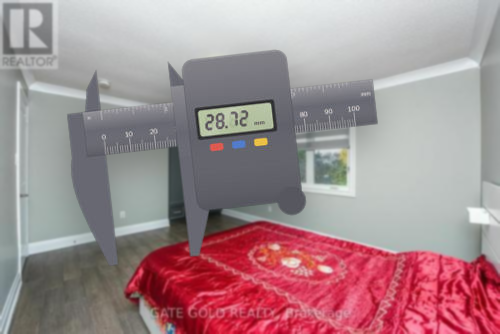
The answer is **28.72** mm
